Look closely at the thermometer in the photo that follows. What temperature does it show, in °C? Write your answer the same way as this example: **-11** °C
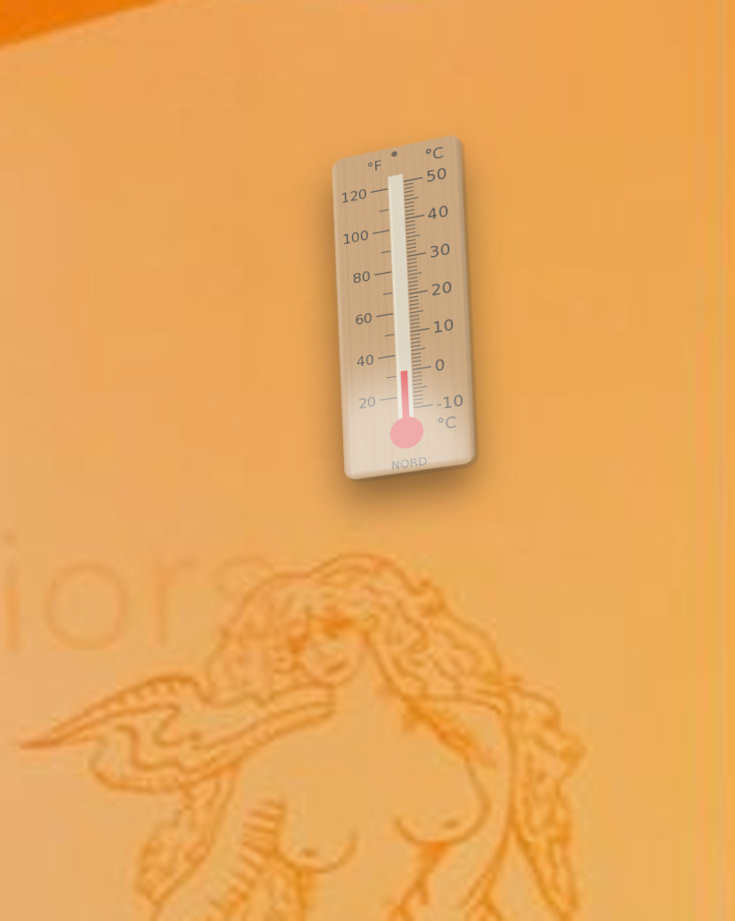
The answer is **0** °C
